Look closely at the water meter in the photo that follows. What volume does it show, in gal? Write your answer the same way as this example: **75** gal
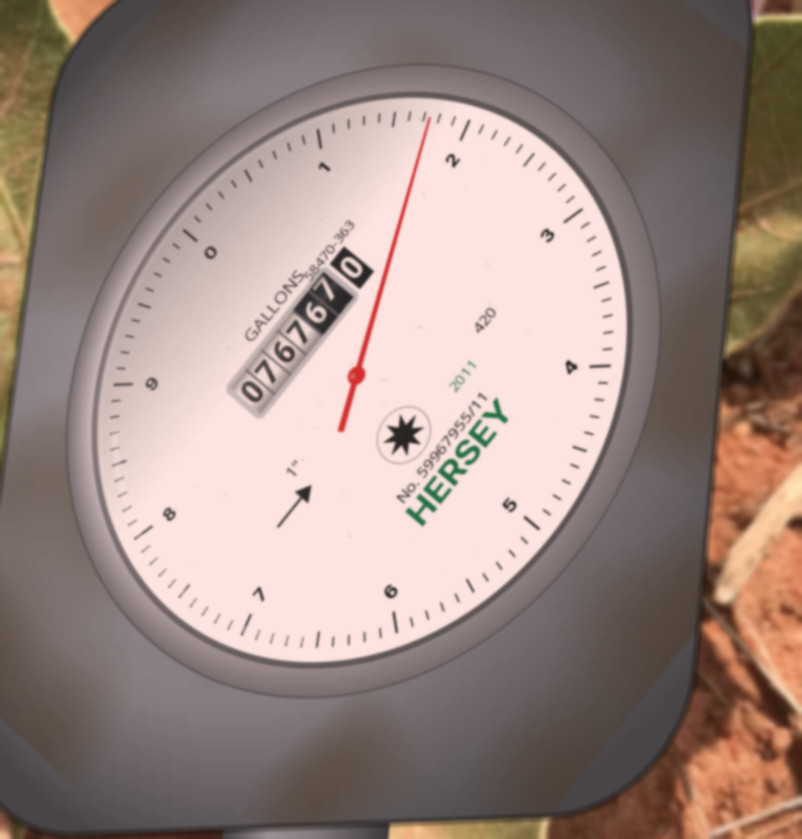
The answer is **767671.7** gal
